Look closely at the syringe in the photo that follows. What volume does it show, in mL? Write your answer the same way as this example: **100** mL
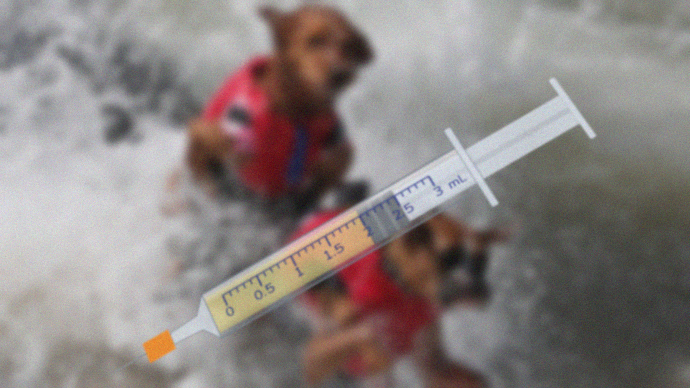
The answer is **2** mL
